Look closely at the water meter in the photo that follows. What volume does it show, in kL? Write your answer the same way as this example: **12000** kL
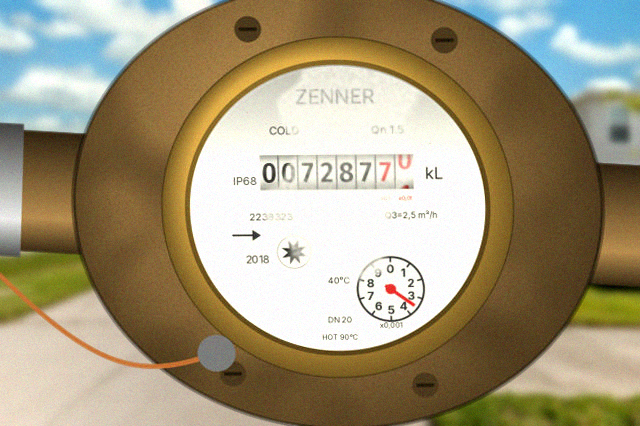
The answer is **7287.703** kL
